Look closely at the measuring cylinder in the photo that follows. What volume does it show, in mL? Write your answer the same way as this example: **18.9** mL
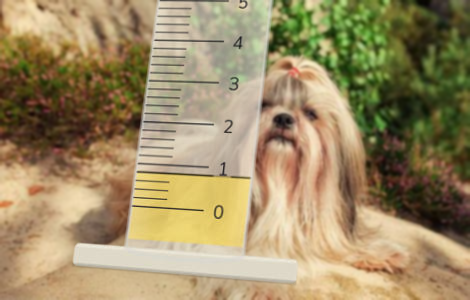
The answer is **0.8** mL
